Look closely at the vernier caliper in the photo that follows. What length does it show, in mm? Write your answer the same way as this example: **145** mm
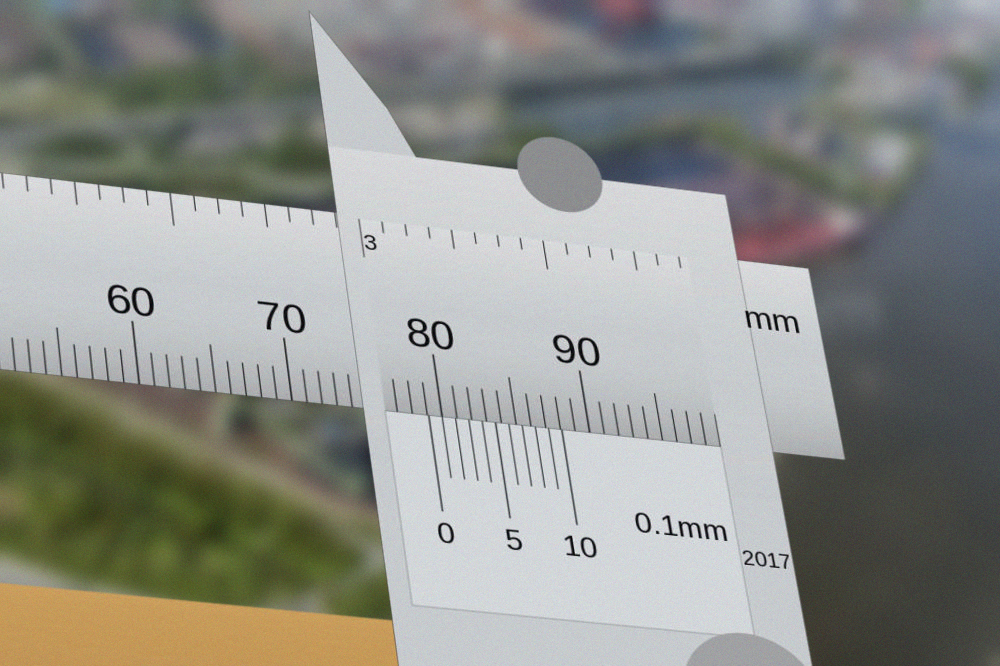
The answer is **79.1** mm
